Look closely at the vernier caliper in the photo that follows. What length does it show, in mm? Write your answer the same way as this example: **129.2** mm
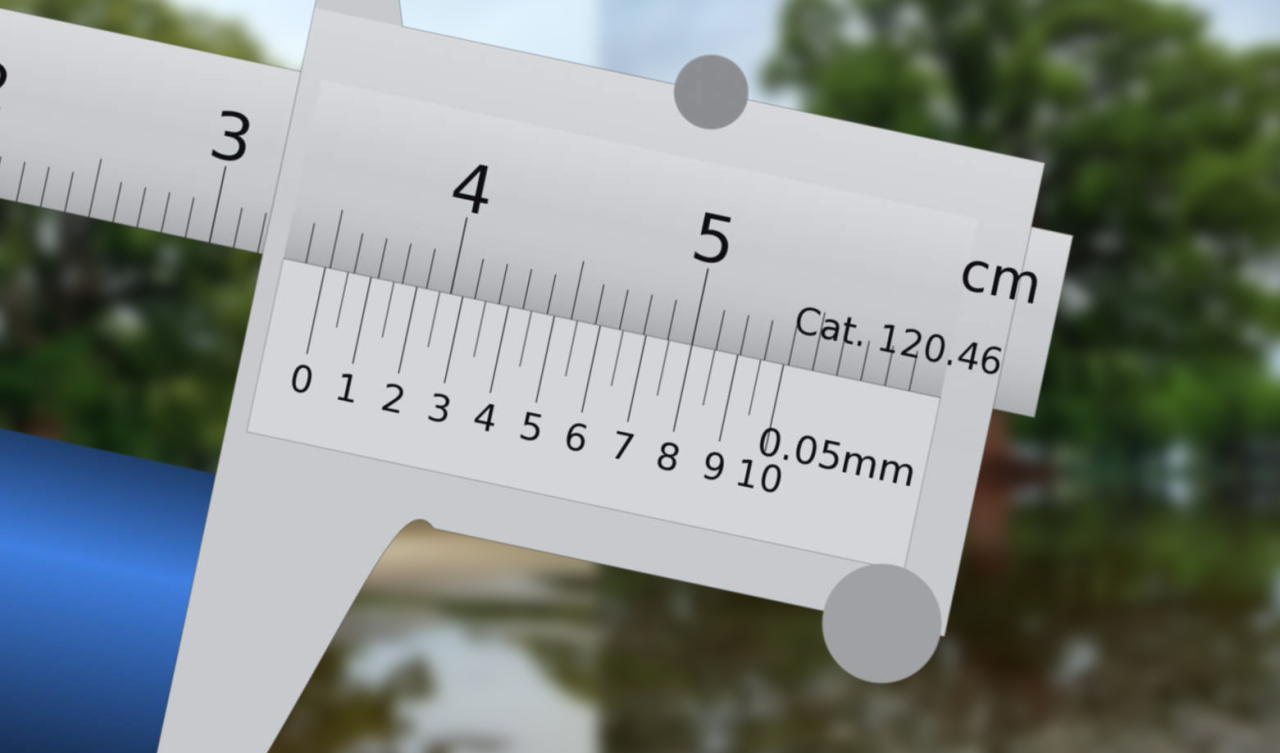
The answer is **34.8** mm
